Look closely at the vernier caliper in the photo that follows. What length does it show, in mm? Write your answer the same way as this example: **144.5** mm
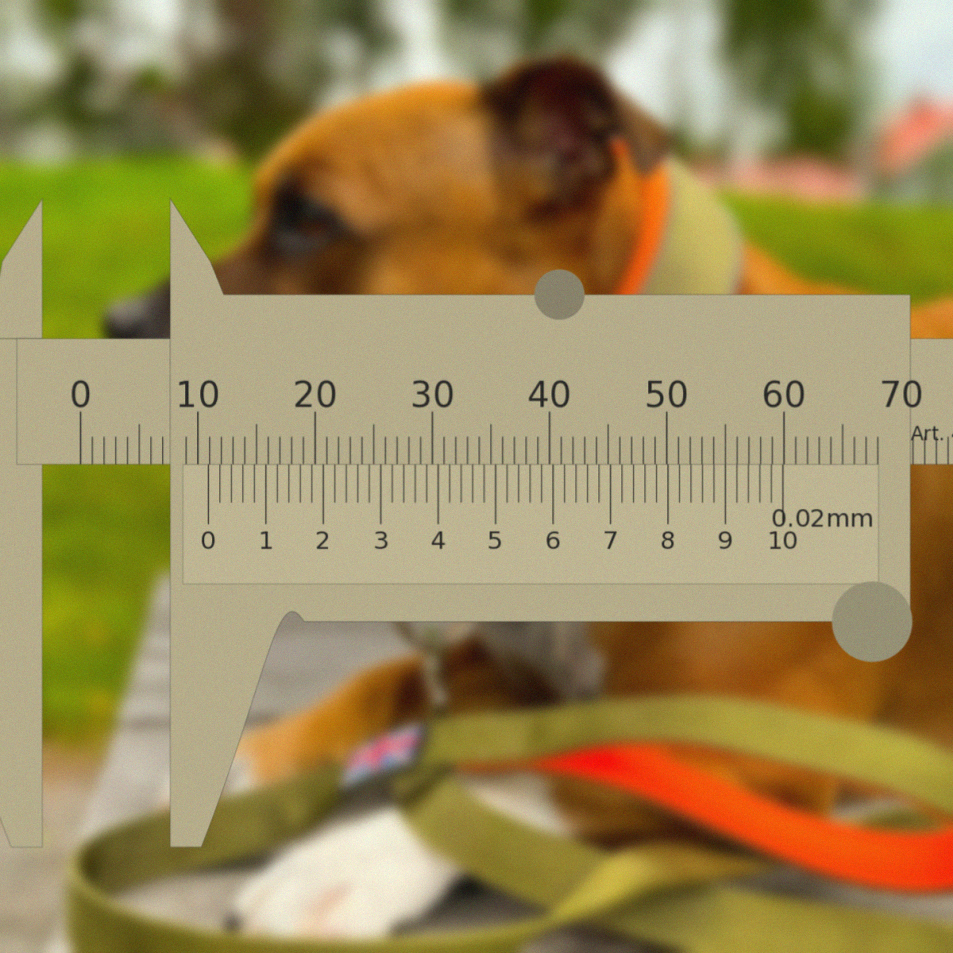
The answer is **10.9** mm
